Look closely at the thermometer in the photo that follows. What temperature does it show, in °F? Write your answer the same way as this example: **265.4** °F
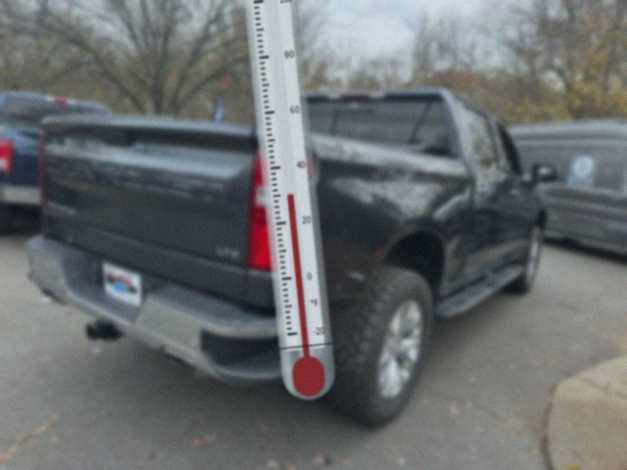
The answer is **30** °F
